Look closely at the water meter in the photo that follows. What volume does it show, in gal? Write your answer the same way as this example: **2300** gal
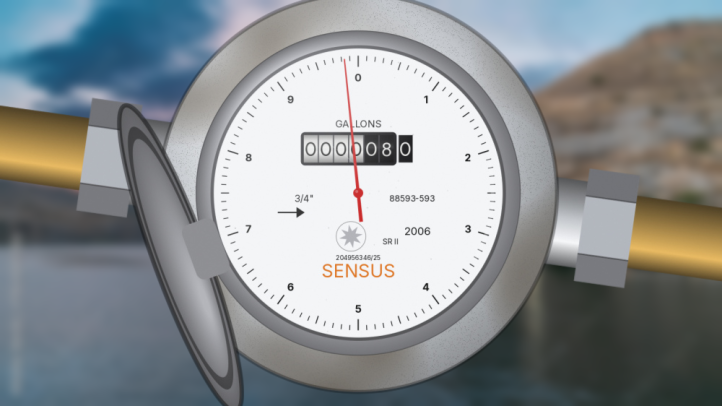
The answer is **79.8** gal
